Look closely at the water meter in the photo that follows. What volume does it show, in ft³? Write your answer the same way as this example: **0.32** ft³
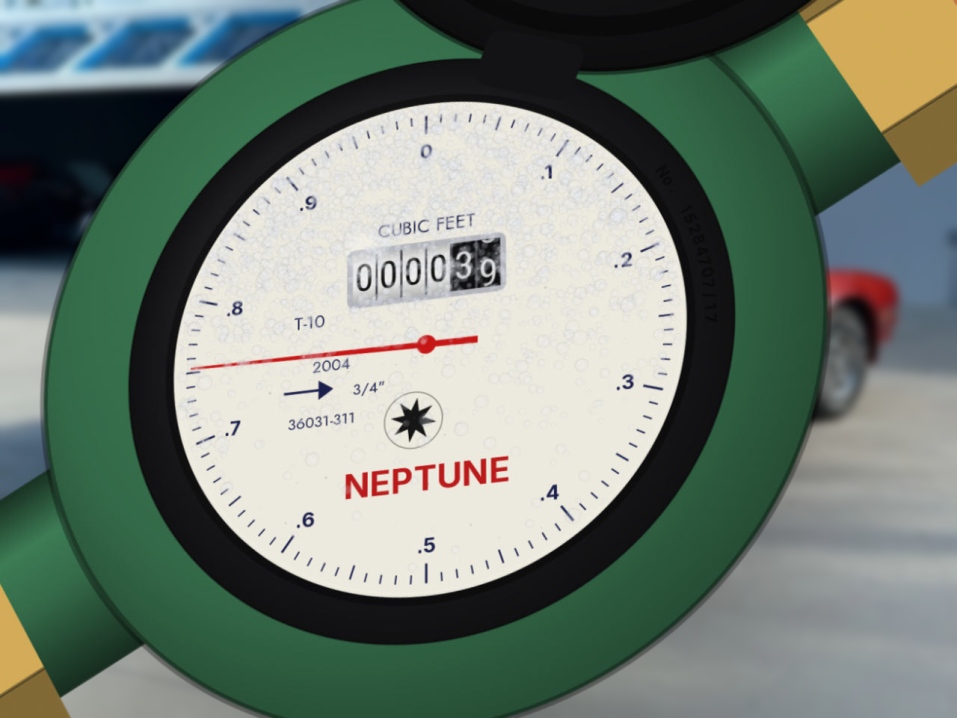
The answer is **38.75** ft³
